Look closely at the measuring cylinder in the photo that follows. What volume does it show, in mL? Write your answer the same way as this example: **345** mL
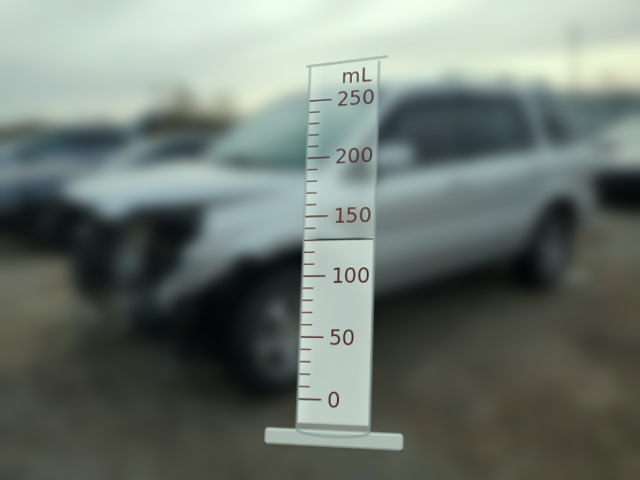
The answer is **130** mL
